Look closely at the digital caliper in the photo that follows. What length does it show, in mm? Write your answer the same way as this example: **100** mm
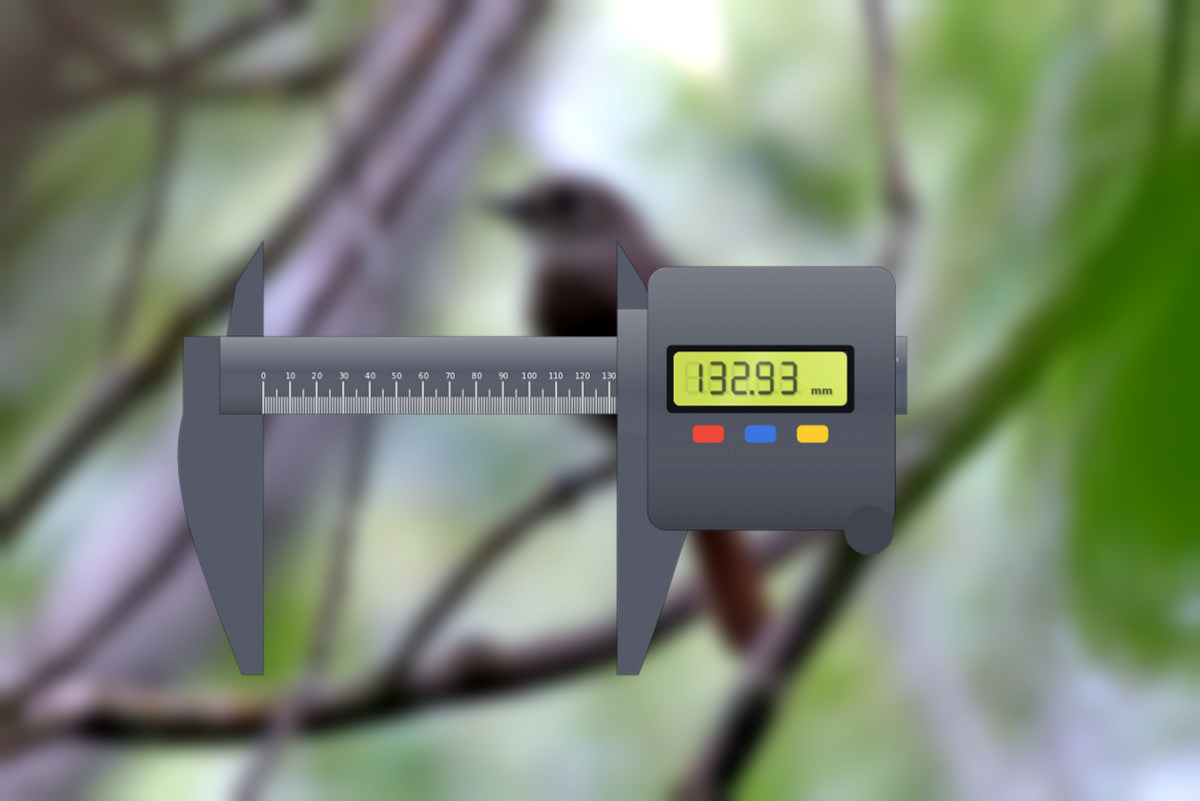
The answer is **132.93** mm
